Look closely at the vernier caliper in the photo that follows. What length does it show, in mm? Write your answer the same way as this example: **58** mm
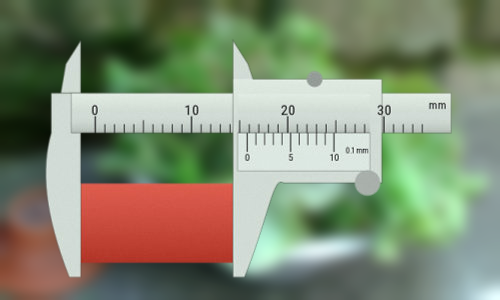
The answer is **15.8** mm
